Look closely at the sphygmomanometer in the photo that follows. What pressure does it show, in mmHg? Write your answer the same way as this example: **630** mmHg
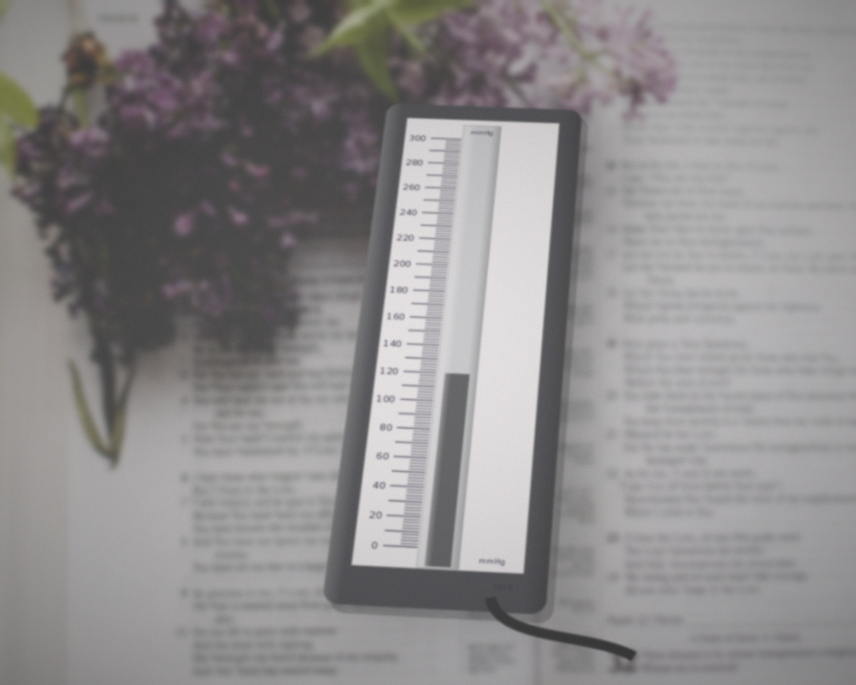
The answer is **120** mmHg
